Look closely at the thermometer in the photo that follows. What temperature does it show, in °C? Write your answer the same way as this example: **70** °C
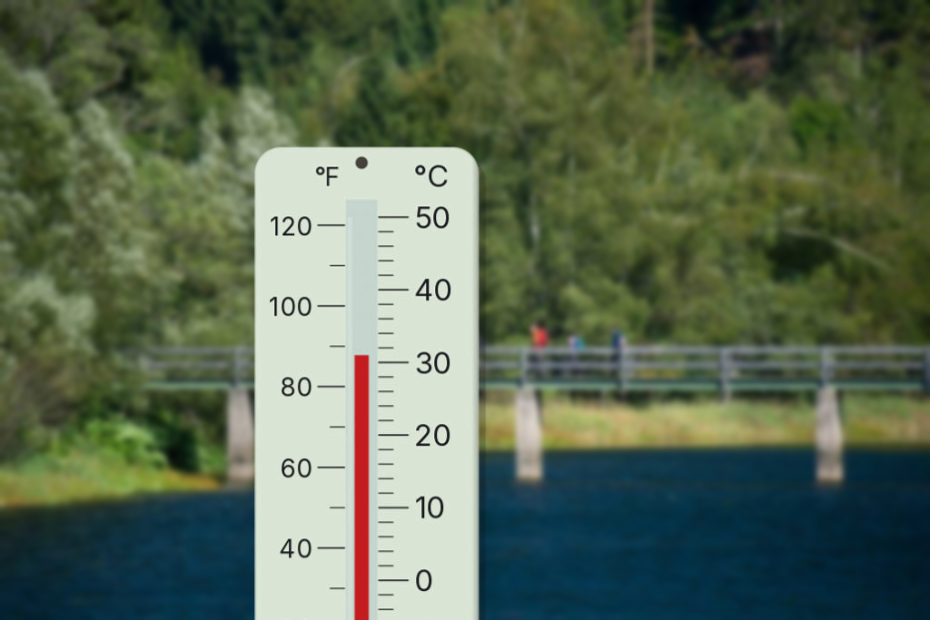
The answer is **31** °C
